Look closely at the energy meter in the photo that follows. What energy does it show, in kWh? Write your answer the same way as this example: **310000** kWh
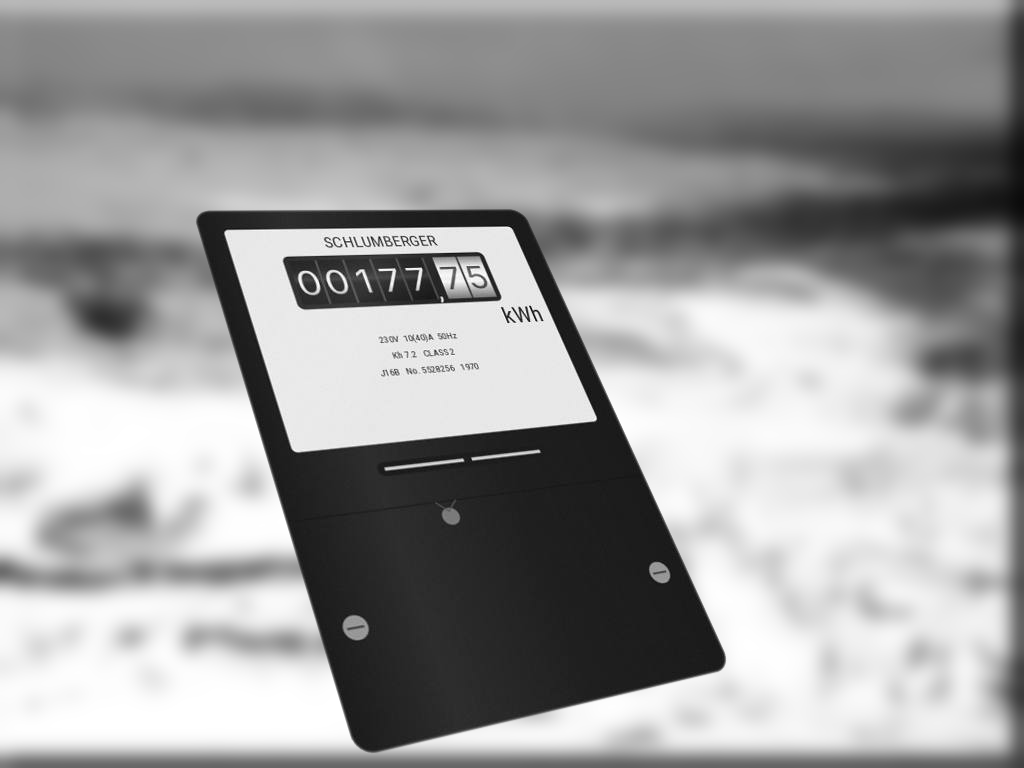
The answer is **177.75** kWh
